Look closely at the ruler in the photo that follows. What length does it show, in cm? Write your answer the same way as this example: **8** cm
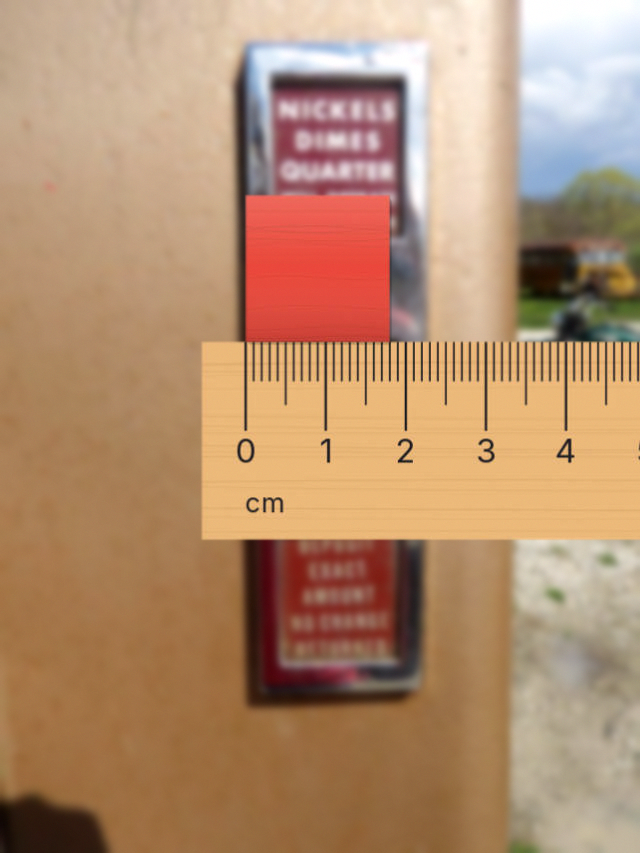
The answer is **1.8** cm
